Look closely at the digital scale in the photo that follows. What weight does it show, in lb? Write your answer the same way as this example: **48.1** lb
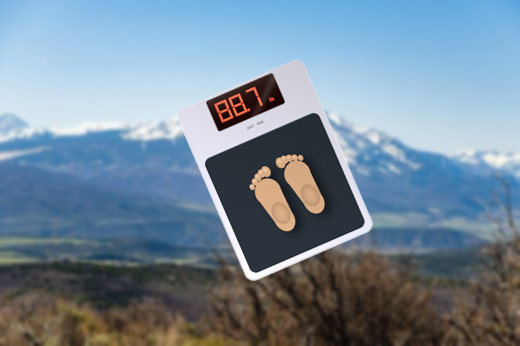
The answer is **88.7** lb
